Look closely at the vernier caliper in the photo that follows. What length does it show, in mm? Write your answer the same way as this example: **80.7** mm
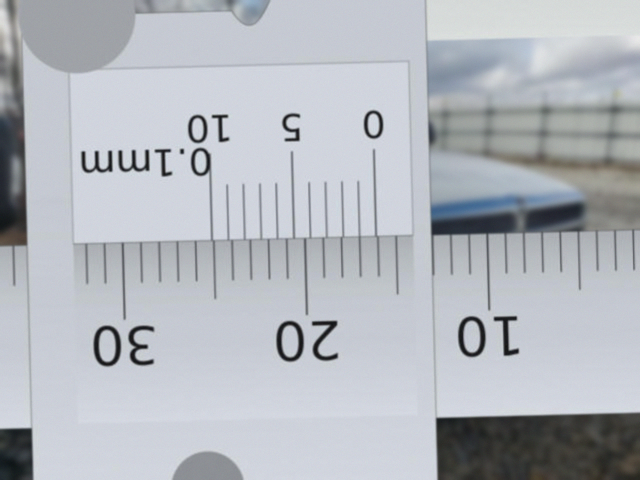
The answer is **16.1** mm
